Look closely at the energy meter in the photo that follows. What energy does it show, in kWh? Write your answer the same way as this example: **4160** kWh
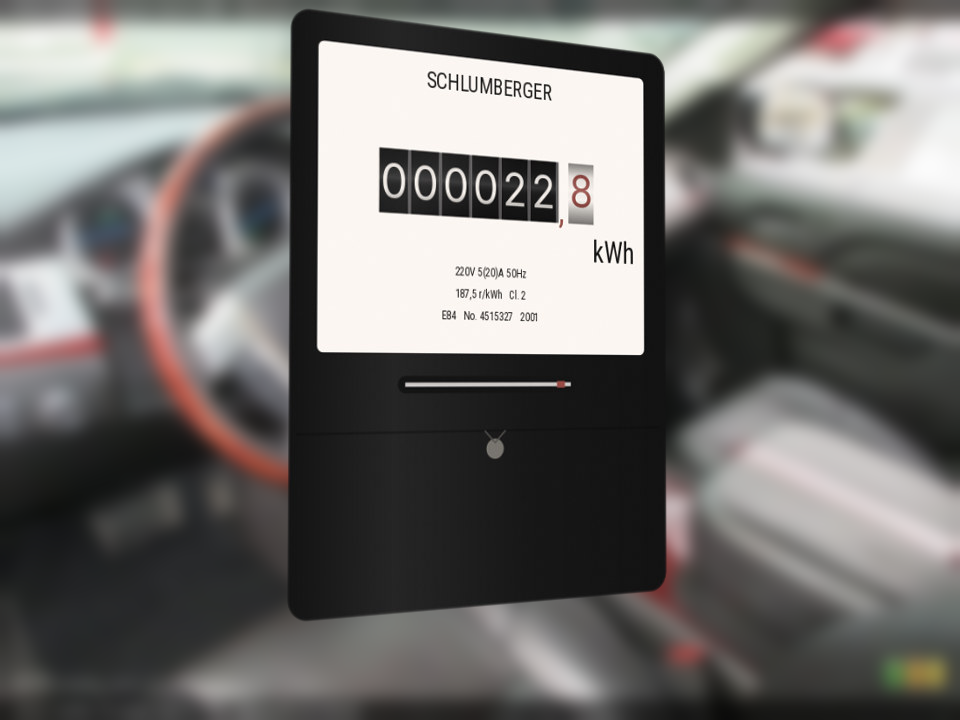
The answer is **22.8** kWh
